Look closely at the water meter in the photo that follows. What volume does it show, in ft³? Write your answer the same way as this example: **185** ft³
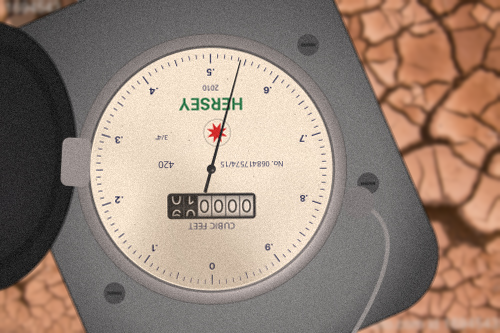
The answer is **9.54** ft³
